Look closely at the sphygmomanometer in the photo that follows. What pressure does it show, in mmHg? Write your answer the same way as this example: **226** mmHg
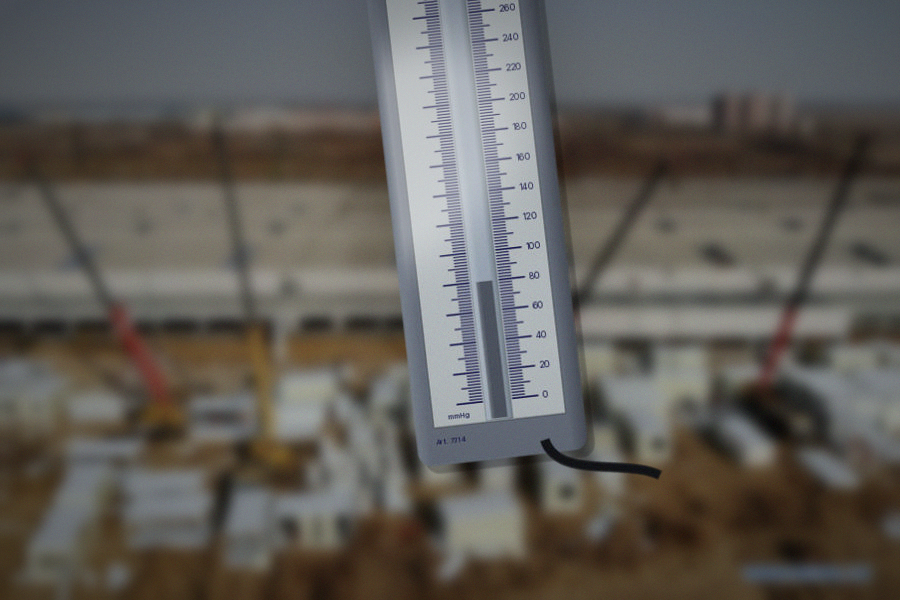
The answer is **80** mmHg
